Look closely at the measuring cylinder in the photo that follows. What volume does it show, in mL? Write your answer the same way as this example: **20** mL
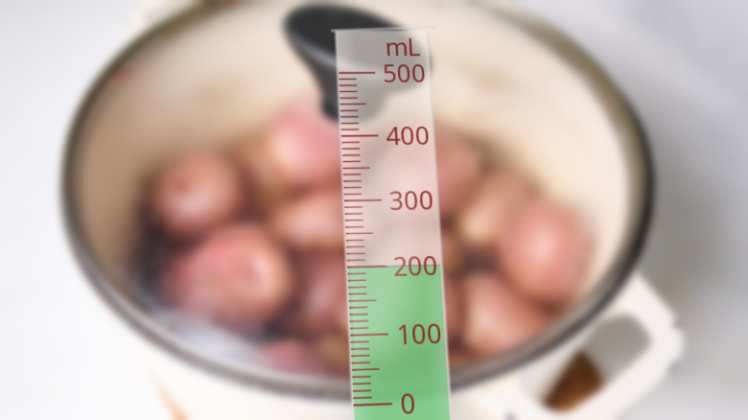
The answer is **200** mL
